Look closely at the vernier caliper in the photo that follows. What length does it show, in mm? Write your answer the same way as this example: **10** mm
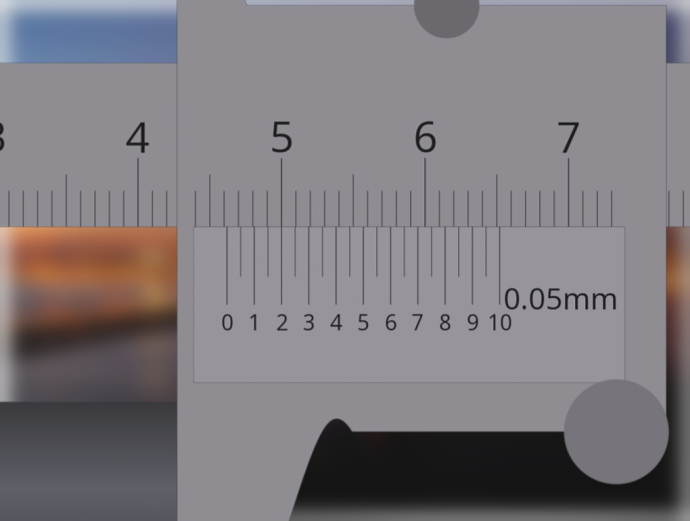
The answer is **46.2** mm
